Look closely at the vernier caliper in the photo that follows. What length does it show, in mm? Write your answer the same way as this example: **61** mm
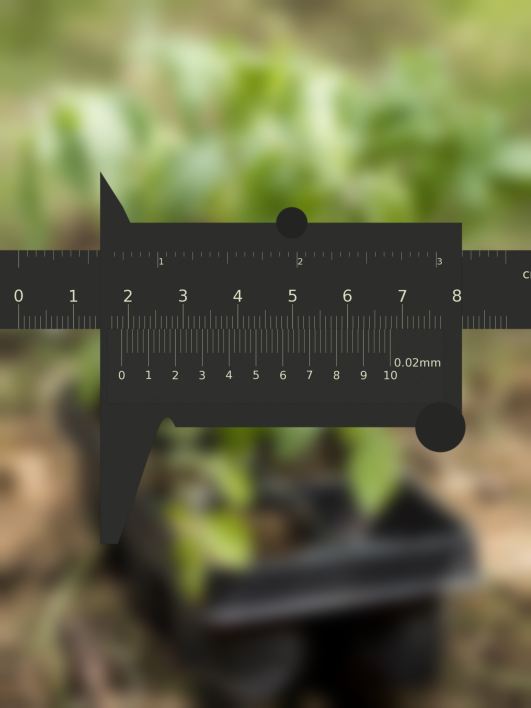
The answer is **18.8** mm
